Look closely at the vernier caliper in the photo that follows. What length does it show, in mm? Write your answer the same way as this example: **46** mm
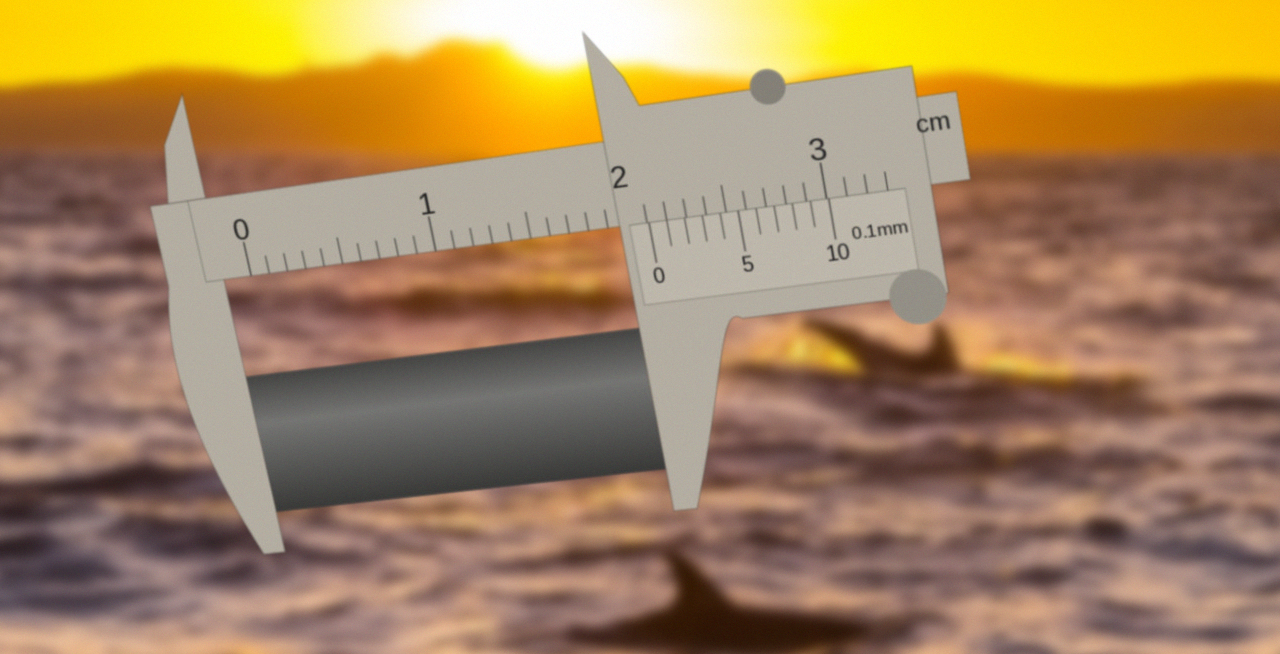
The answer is **21.1** mm
